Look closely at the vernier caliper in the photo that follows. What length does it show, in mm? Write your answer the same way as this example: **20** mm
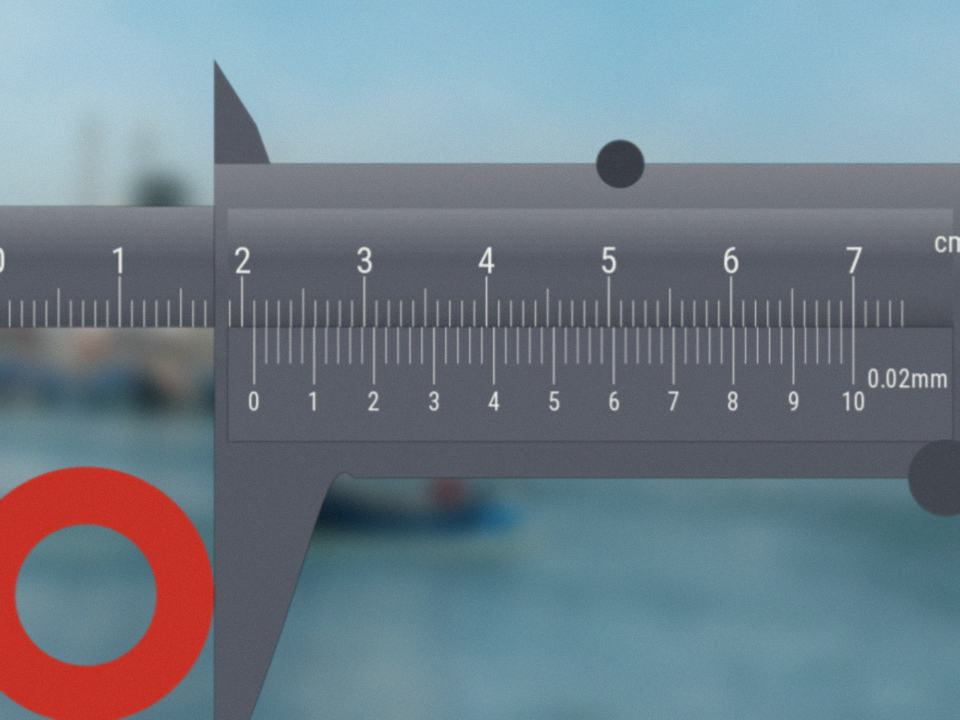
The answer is **21.0** mm
